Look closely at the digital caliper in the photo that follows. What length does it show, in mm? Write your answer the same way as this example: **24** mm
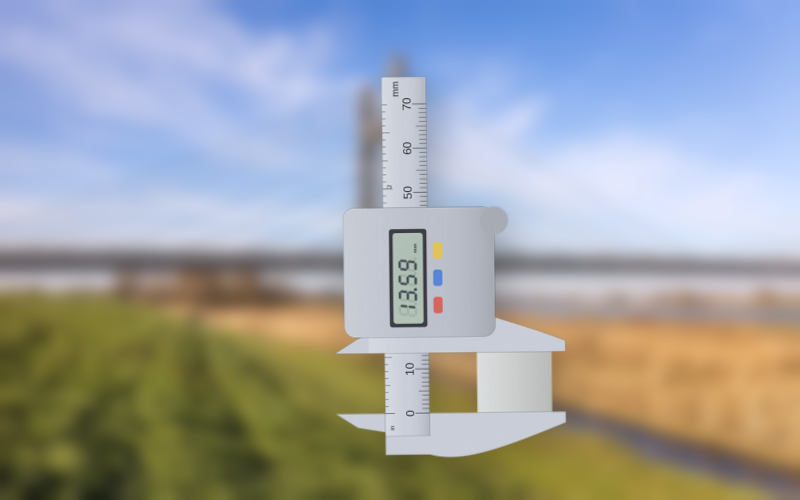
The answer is **13.59** mm
